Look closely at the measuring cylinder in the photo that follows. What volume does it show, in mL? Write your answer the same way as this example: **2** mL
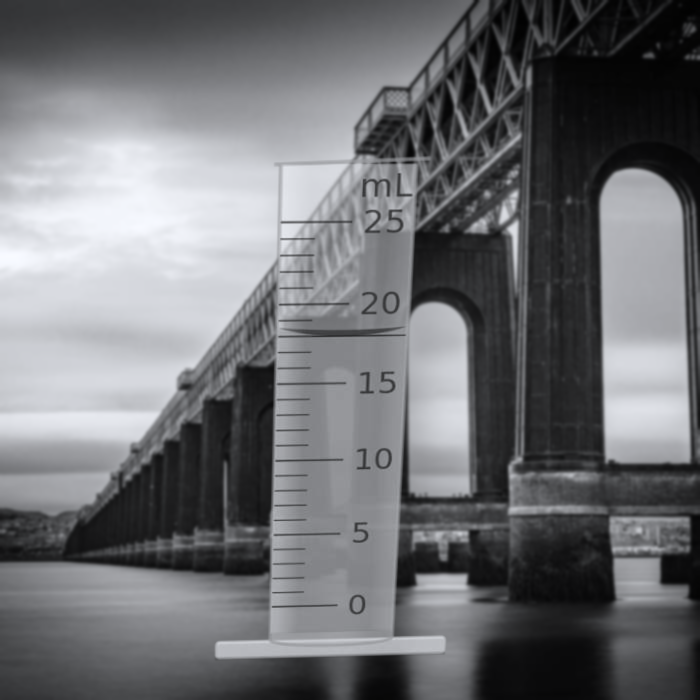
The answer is **18** mL
